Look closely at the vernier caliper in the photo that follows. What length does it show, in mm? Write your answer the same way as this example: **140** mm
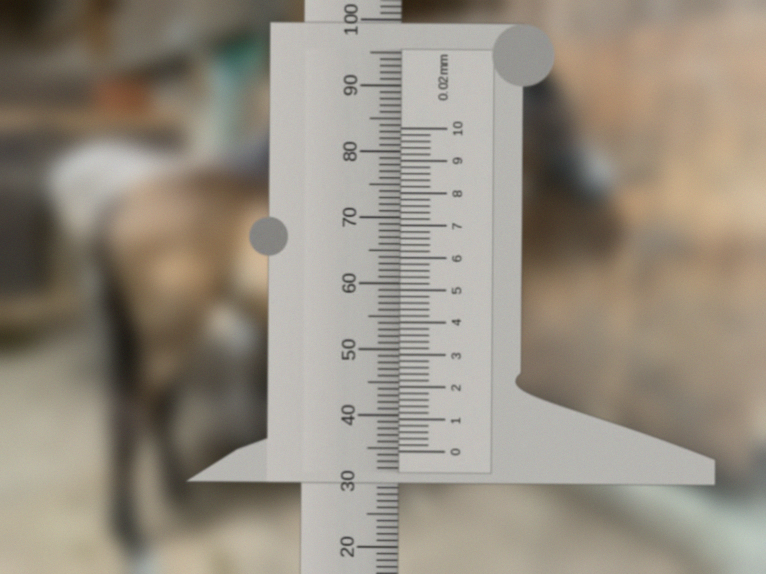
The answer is **34.5** mm
